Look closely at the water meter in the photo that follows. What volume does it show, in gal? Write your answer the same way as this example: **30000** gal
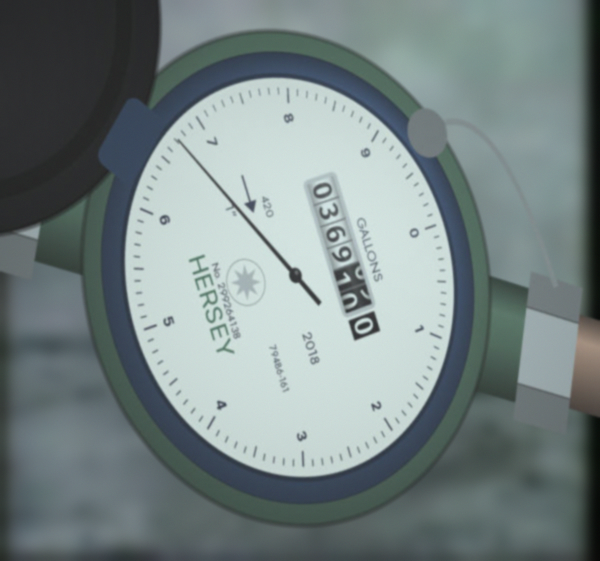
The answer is **369096.7** gal
